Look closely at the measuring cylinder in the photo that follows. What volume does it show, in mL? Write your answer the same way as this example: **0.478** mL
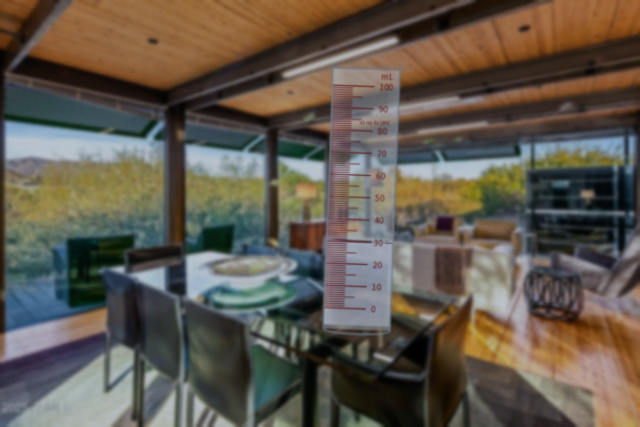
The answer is **30** mL
